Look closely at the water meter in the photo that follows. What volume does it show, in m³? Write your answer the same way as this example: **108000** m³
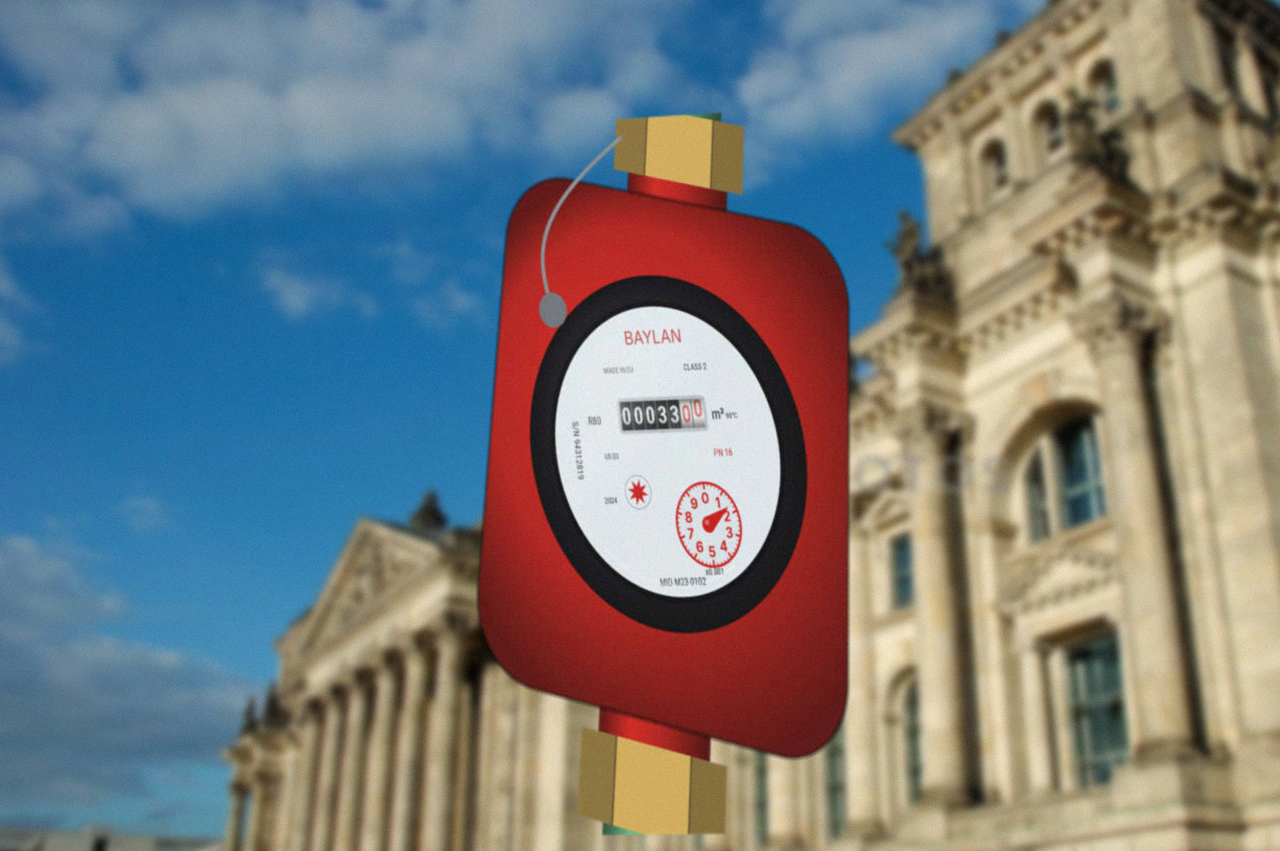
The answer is **33.001** m³
